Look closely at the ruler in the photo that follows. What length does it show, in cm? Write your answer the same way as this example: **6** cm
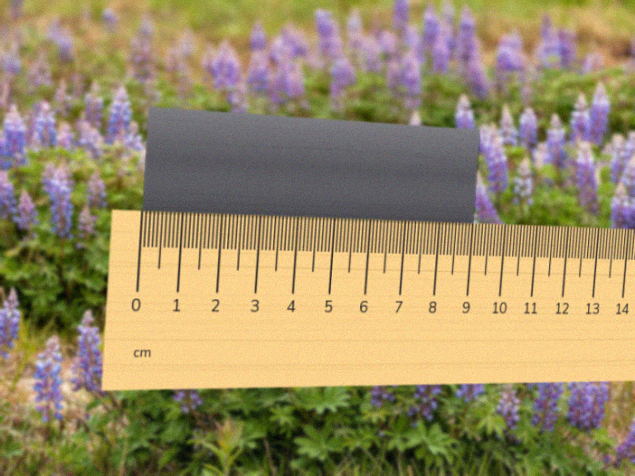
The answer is **9** cm
